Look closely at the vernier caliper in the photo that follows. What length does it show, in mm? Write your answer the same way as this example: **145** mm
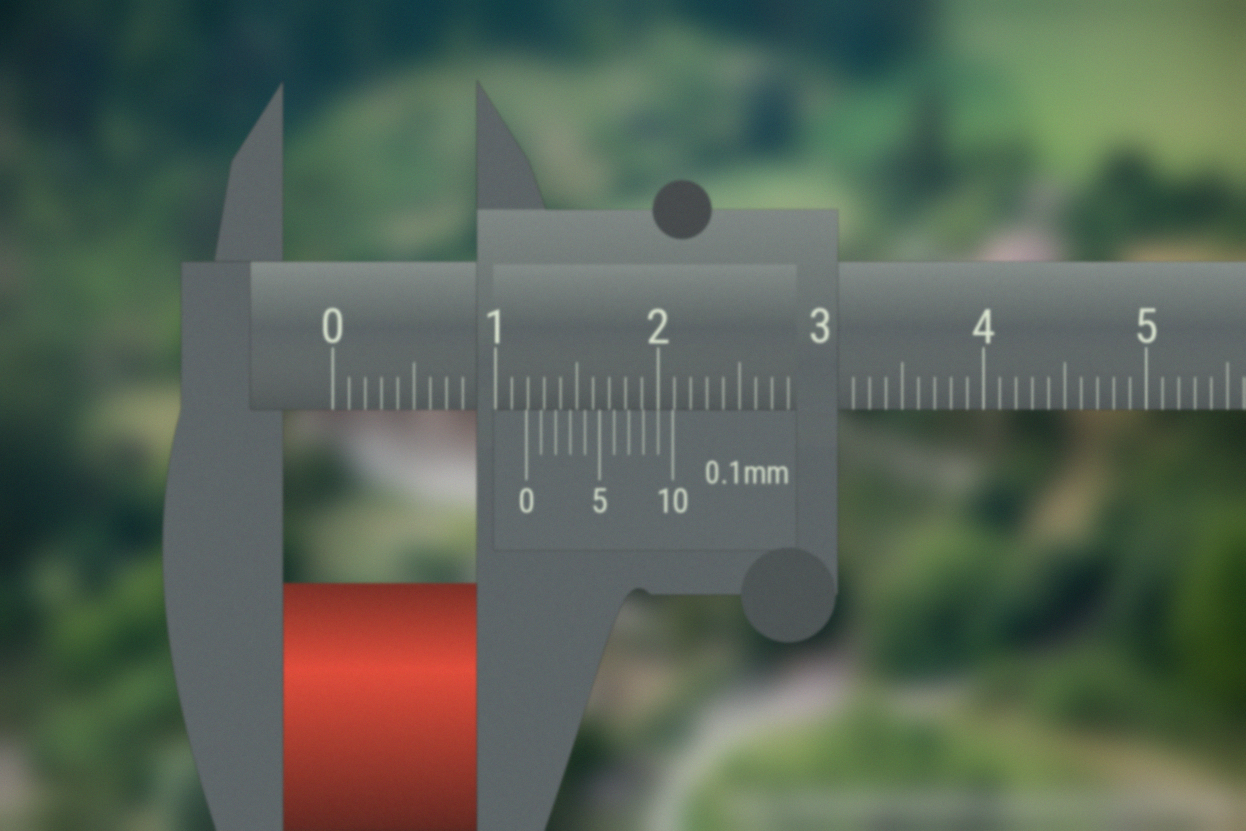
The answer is **11.9** mm
